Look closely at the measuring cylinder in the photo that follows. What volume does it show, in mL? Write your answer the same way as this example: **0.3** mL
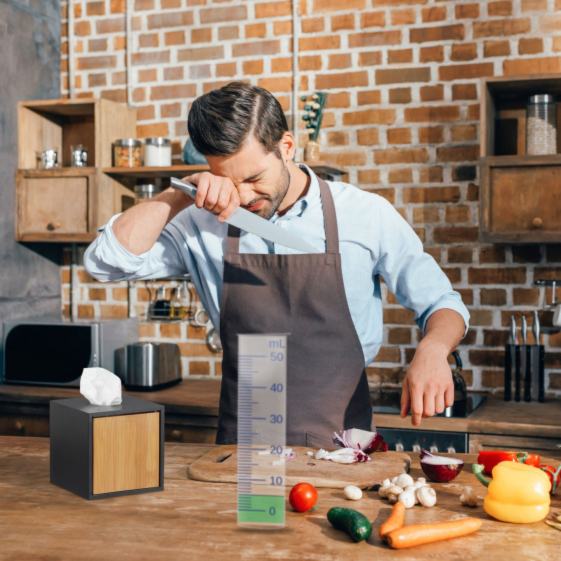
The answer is **5** mL
